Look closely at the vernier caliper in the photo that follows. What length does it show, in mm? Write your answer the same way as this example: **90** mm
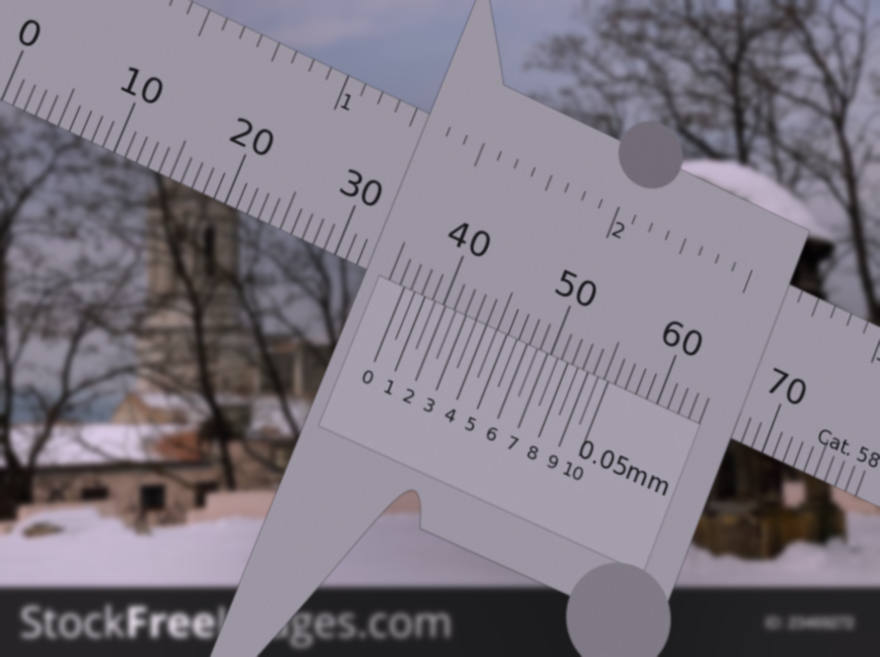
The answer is **36.4** mm
